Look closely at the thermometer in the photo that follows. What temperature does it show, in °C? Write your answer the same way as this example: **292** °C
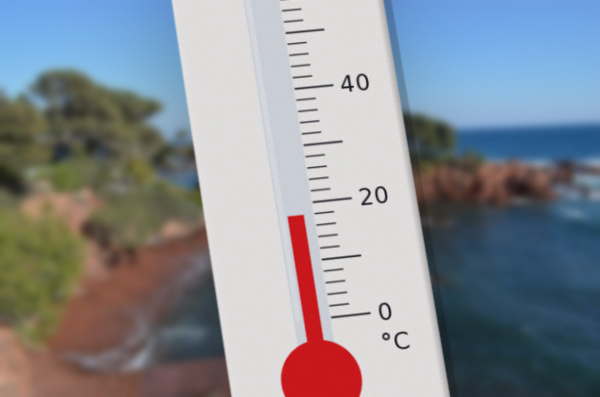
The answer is **18** °C
